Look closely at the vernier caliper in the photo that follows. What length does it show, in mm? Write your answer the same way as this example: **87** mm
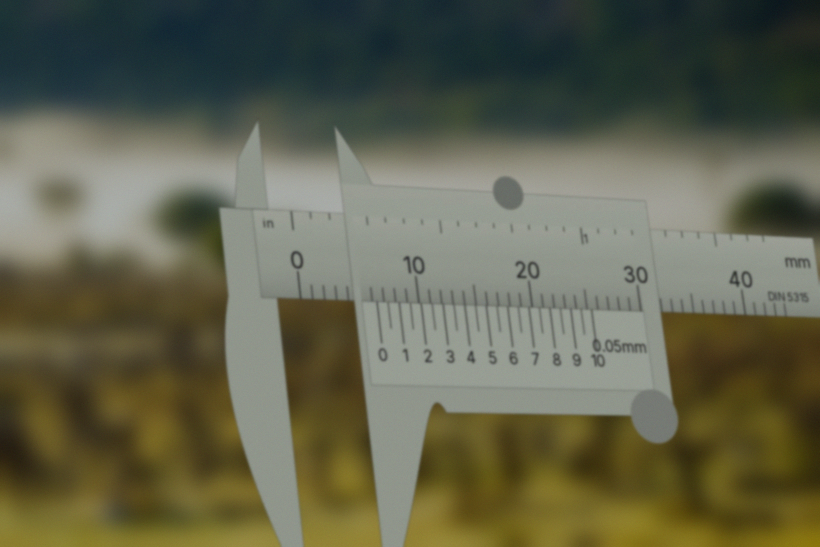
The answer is **6.4** mm
